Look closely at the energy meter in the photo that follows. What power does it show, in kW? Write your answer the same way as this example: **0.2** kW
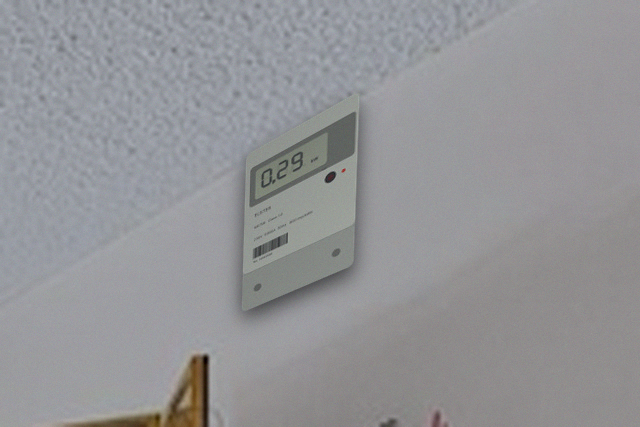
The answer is **0.29** kW
